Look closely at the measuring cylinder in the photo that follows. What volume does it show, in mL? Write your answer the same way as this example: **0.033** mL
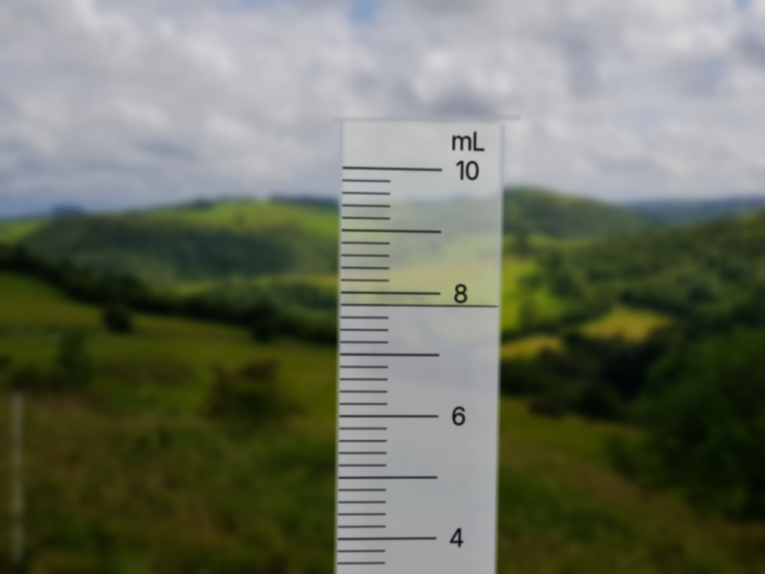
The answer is **7.8** mL
